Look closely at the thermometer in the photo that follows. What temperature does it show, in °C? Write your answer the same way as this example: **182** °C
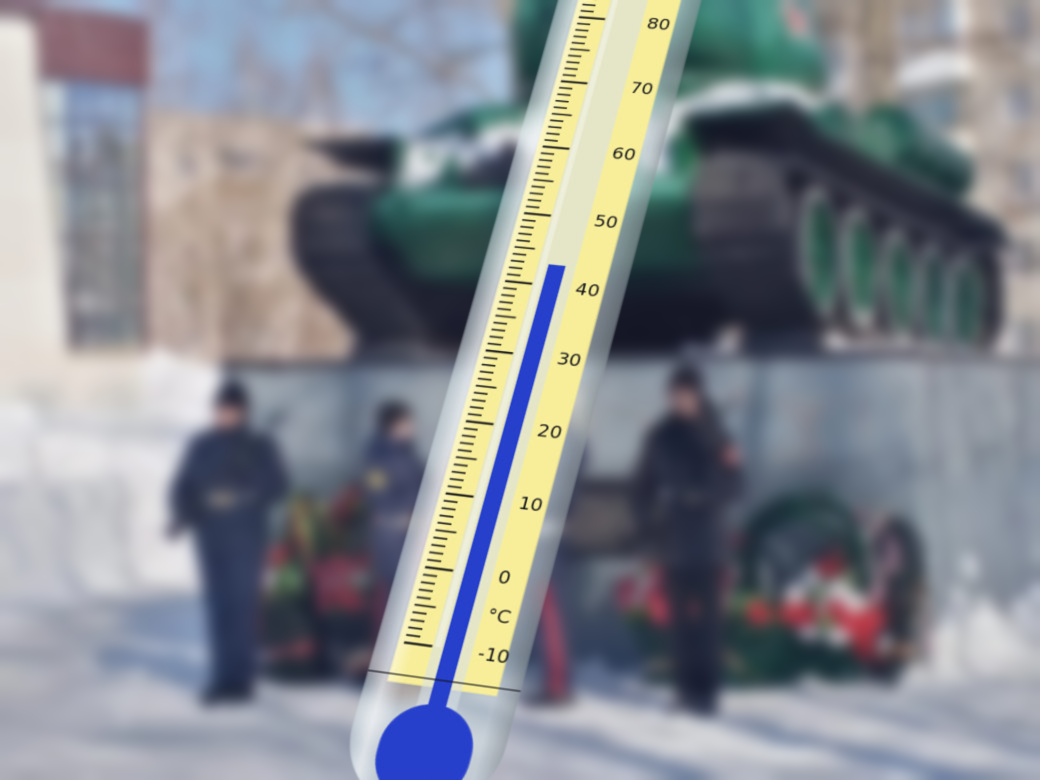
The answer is **43** °C
